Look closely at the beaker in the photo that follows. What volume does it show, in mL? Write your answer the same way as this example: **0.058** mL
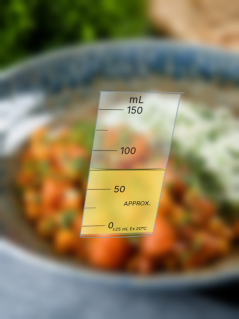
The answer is **75** mL
